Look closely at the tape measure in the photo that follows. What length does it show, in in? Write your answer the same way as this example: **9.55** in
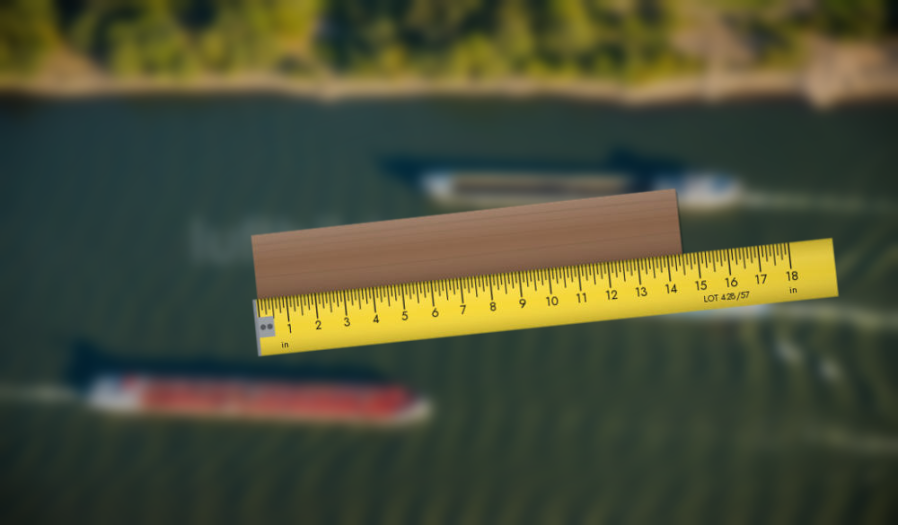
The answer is **14.5** in
